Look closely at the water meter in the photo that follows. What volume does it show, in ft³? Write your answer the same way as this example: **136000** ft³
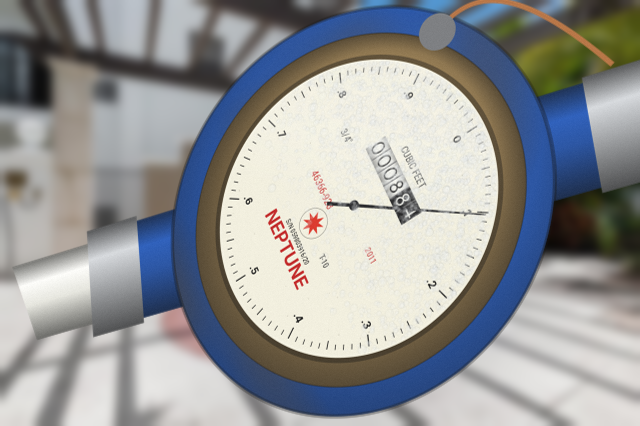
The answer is **884.10** ft³
